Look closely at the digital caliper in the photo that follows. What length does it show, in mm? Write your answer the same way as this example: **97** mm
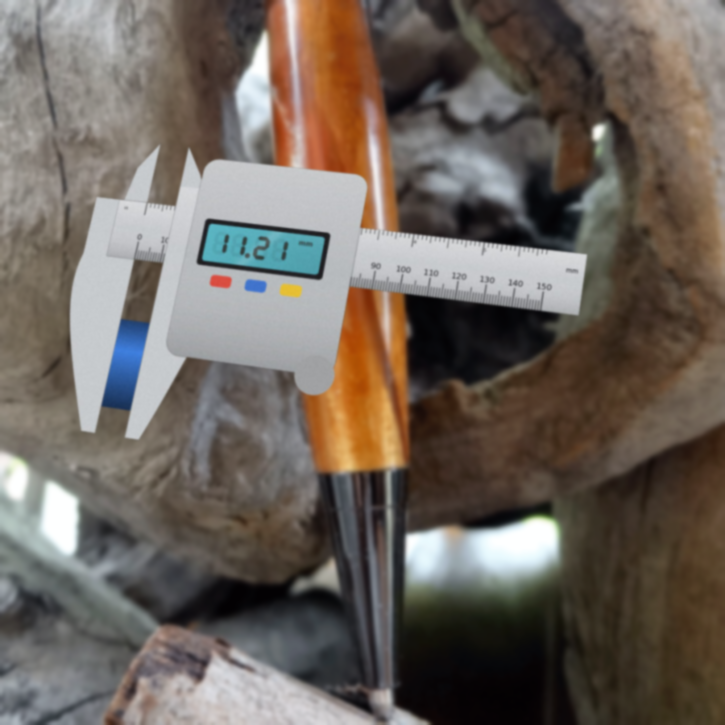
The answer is **11.21** mm
